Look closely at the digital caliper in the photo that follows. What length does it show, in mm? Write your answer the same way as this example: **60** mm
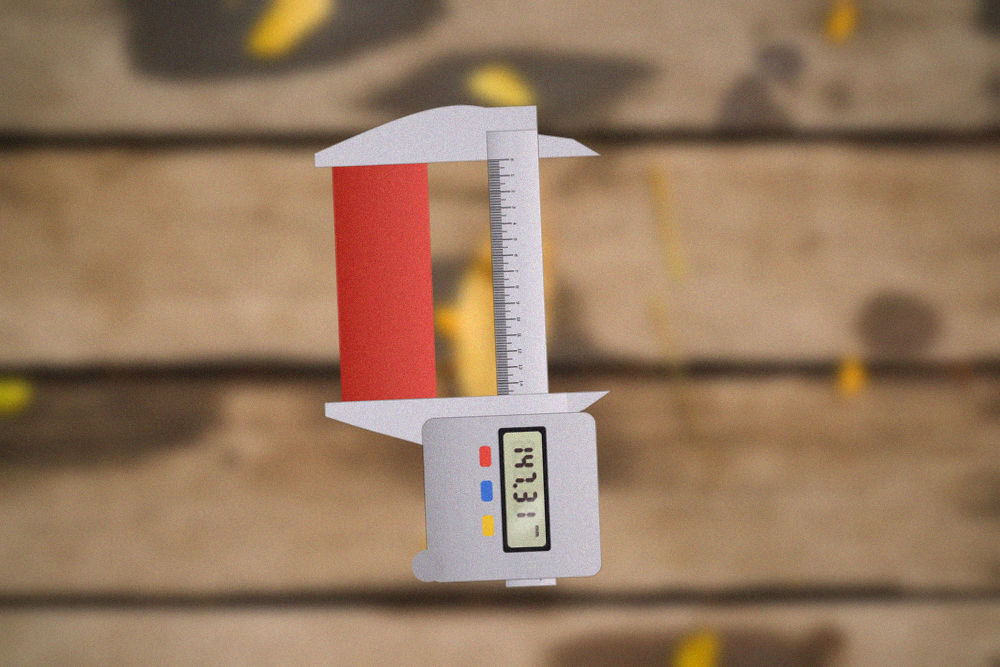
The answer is **147.31** mm
